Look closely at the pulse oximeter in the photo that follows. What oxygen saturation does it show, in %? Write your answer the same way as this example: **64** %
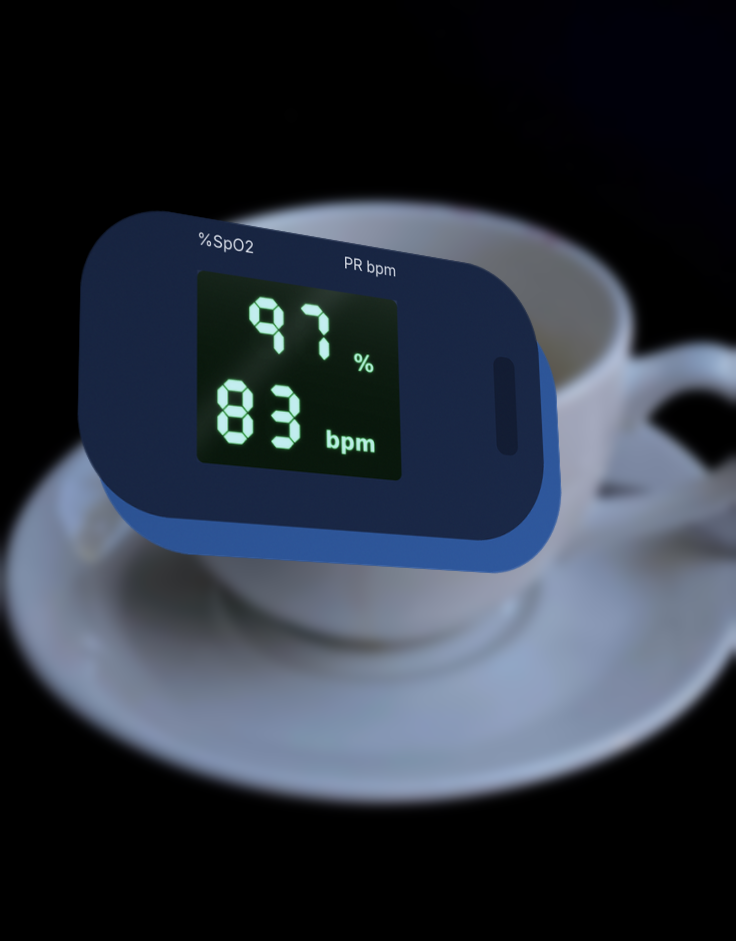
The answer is **97** %
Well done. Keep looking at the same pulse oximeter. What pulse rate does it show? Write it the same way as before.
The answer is **83** bpm
